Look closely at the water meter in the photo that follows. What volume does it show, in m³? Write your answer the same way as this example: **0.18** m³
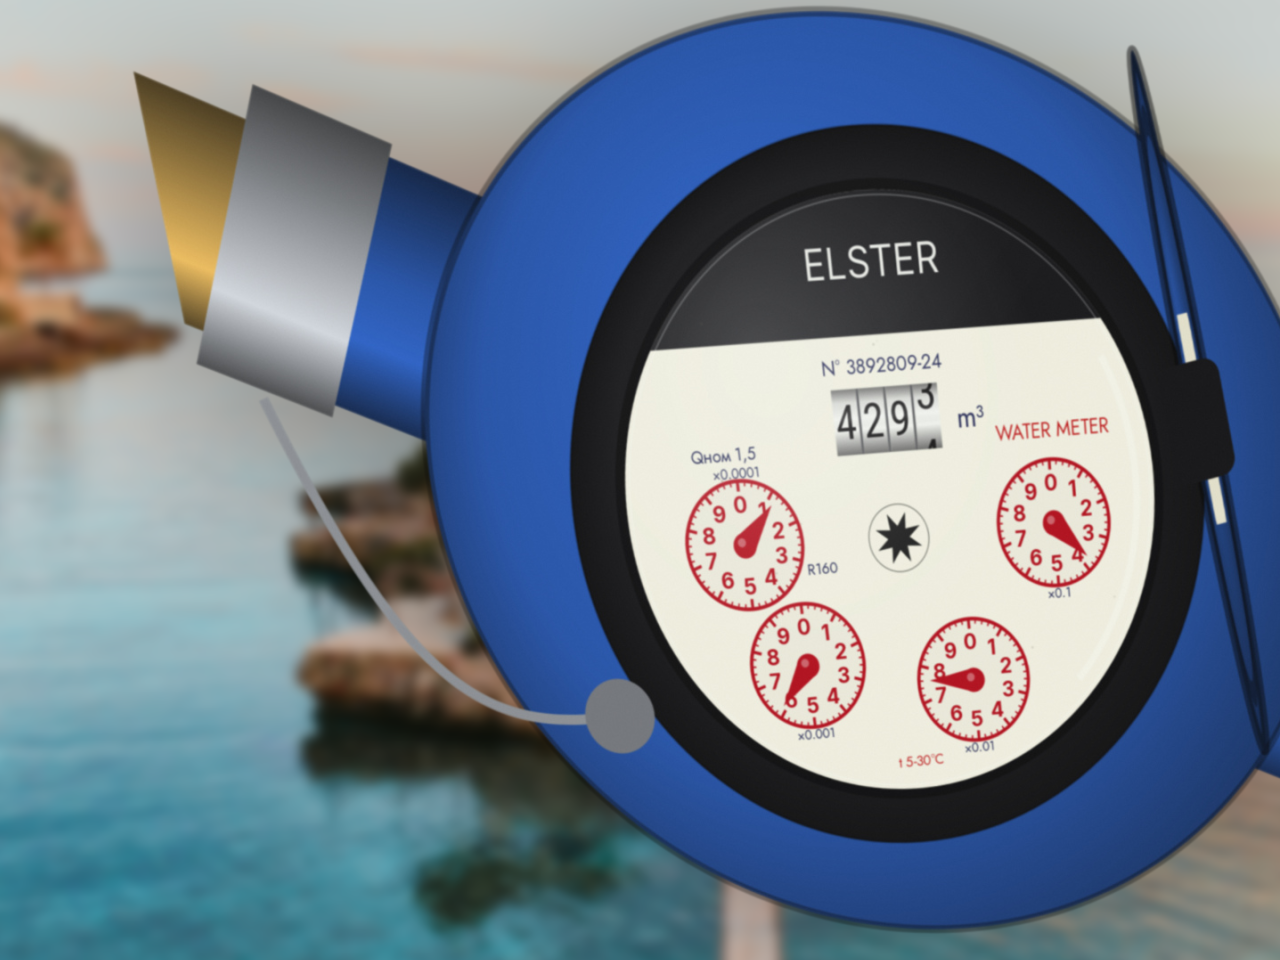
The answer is **4293.3761** m³
